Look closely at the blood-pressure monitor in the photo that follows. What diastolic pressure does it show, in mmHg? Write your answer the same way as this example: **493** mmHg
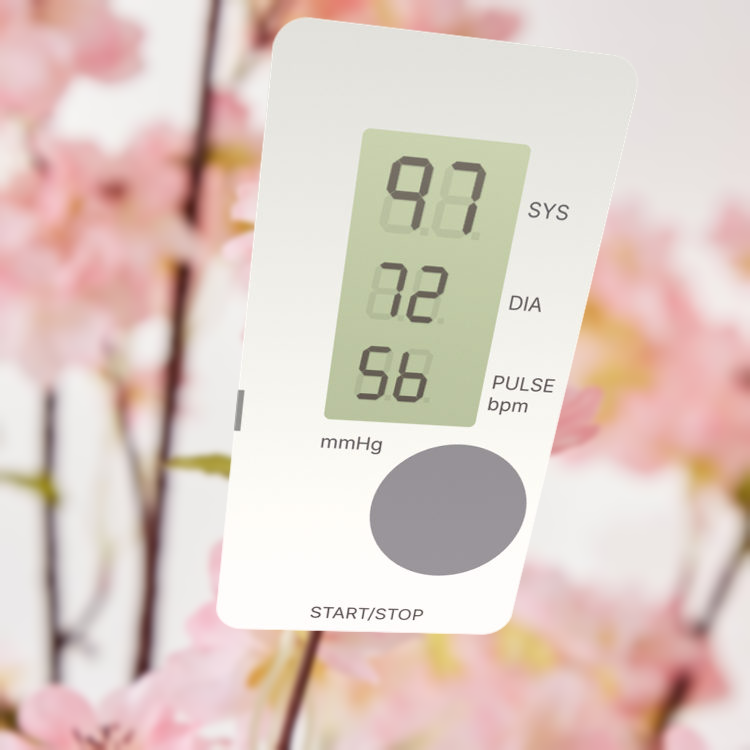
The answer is **72** mmHg
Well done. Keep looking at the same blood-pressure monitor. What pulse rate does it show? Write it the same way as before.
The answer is **56** bpm
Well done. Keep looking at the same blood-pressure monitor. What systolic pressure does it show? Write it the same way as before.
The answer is **97** mmHg
